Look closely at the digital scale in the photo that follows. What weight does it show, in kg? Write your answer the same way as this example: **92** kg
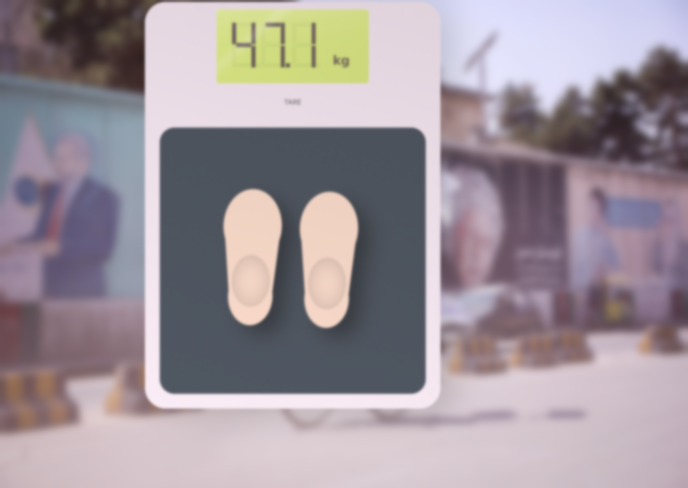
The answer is **47.1** kg
